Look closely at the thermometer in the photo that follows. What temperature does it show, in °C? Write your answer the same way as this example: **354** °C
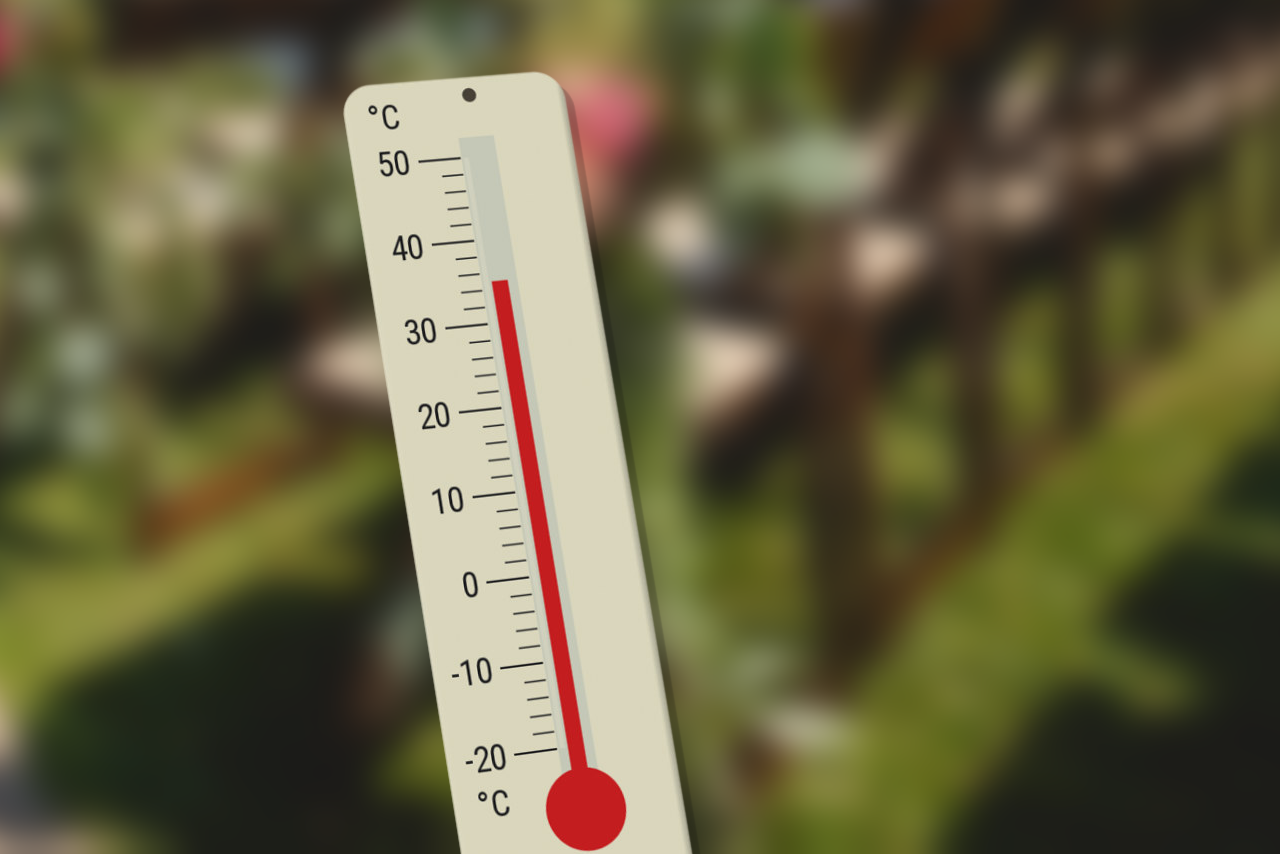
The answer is **35** °C
